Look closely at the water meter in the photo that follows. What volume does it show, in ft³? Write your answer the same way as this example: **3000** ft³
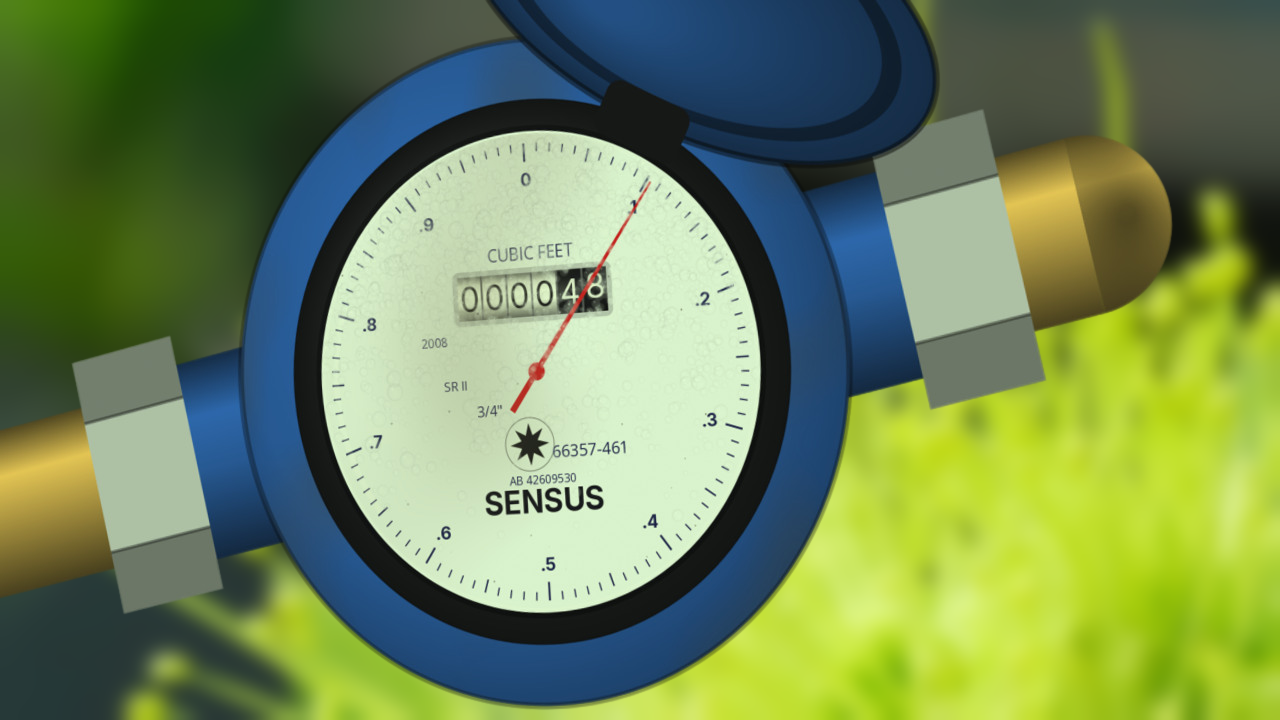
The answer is **48.10** ft³
